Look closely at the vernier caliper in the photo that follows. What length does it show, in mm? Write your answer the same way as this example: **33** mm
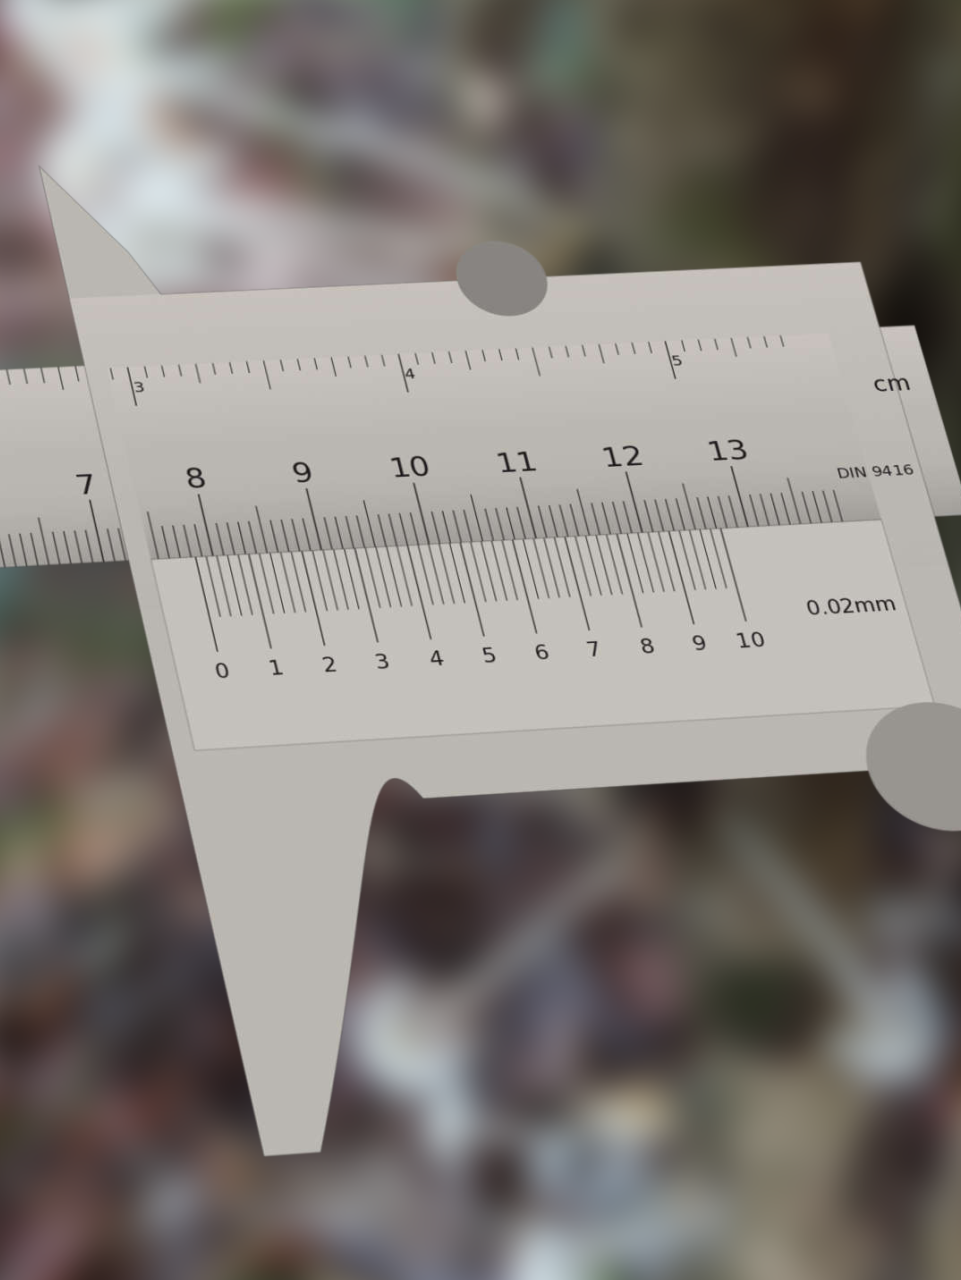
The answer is **78.4** mm
